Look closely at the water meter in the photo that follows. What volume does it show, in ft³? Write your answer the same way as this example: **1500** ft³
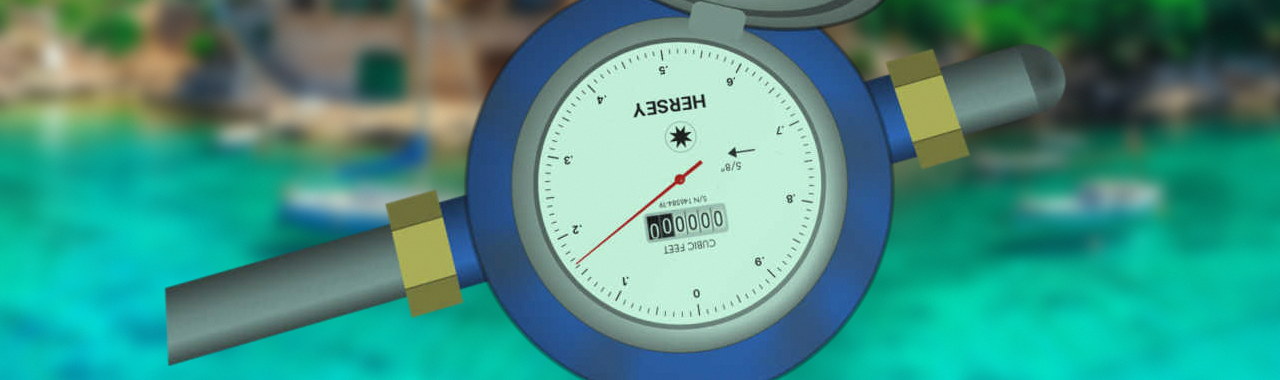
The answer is **0.16** ft³
